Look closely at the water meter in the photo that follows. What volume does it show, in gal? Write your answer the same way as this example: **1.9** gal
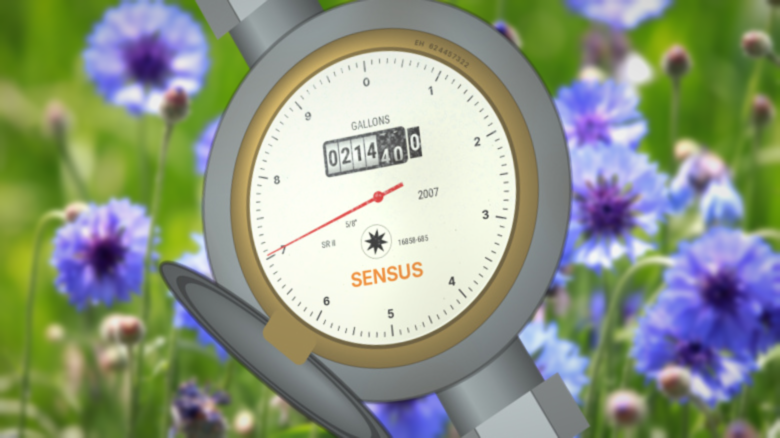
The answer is **214397.0** gal
